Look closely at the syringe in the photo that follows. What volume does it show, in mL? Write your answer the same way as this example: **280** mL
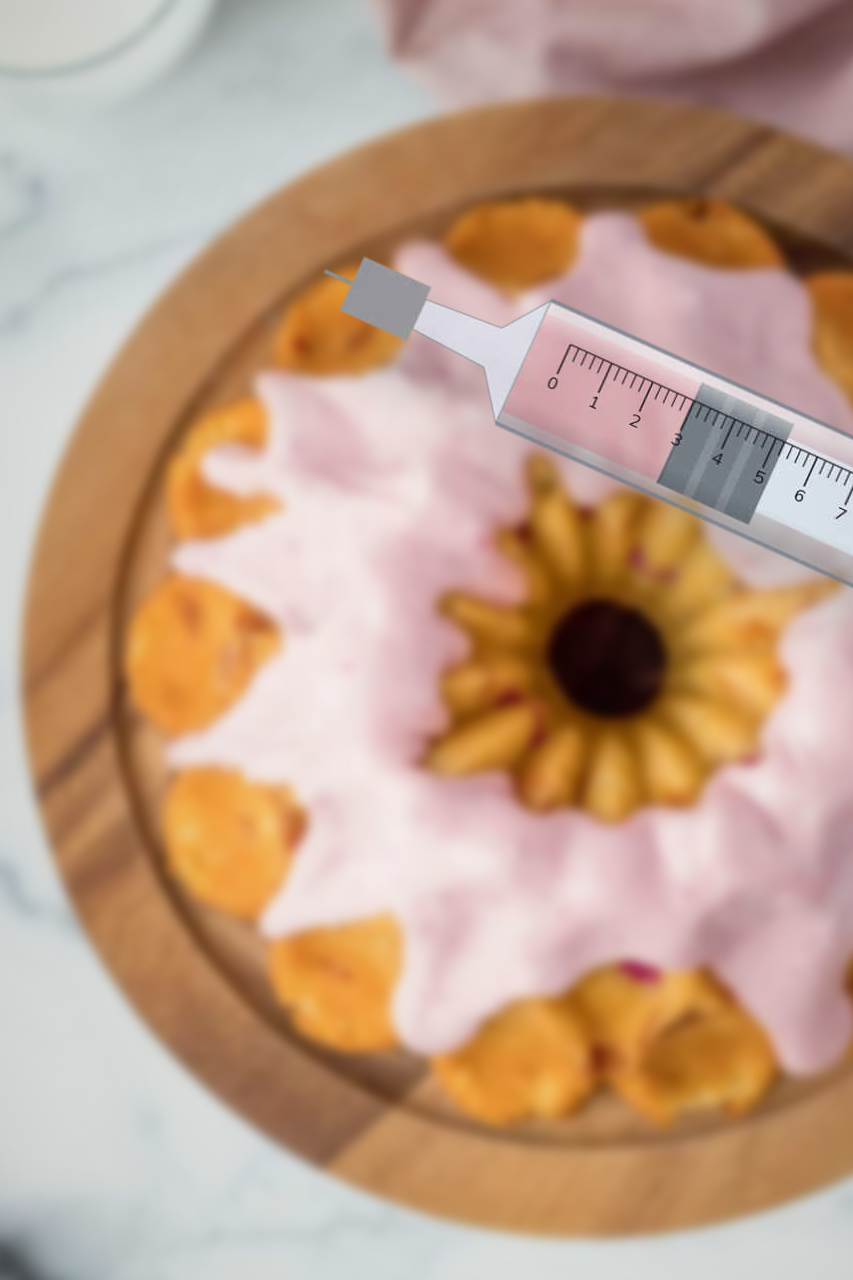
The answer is **3** mL
